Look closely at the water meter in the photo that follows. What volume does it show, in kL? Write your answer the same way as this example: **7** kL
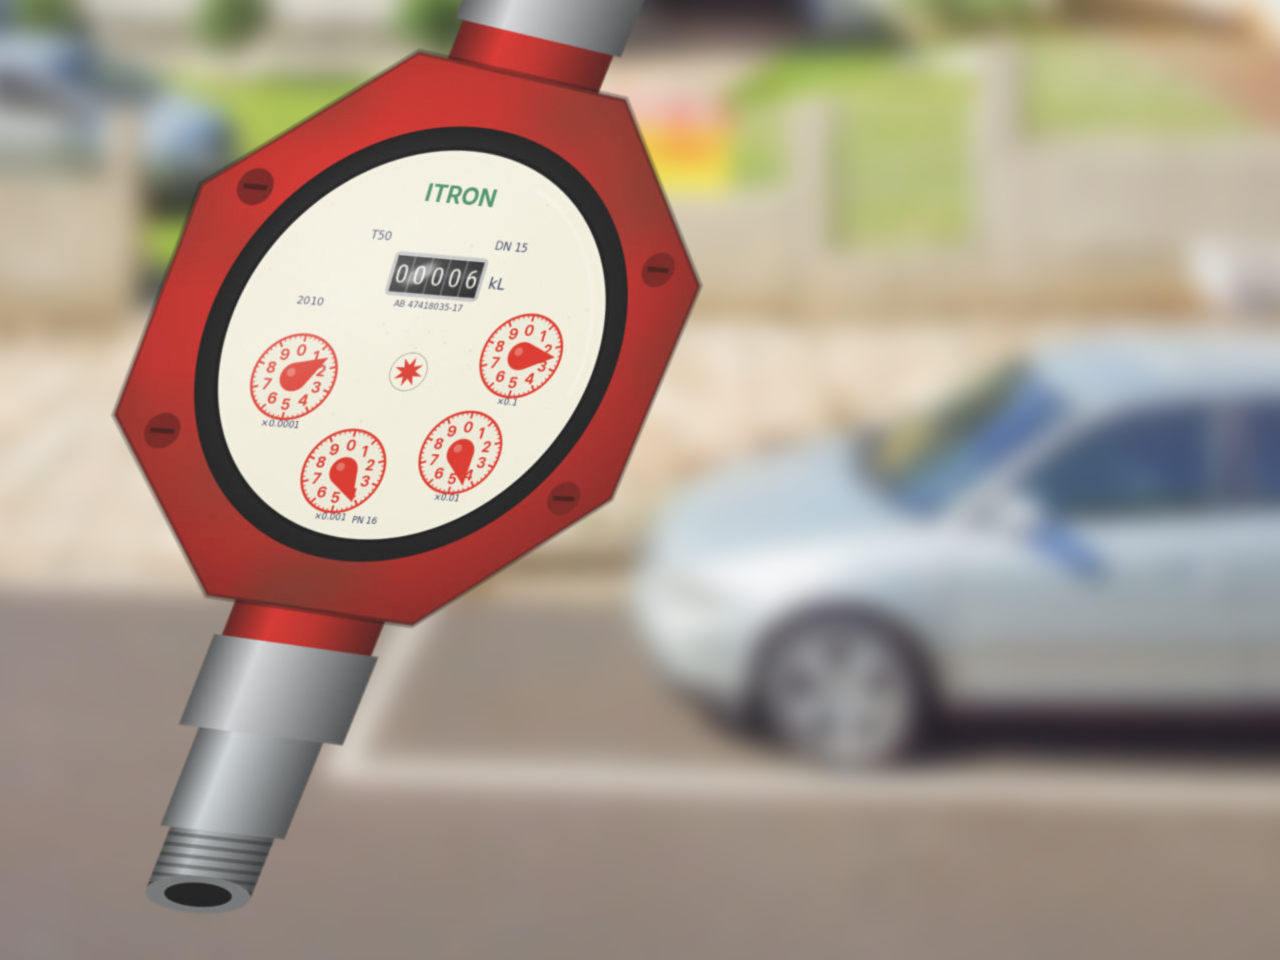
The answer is **6.2441** kL
